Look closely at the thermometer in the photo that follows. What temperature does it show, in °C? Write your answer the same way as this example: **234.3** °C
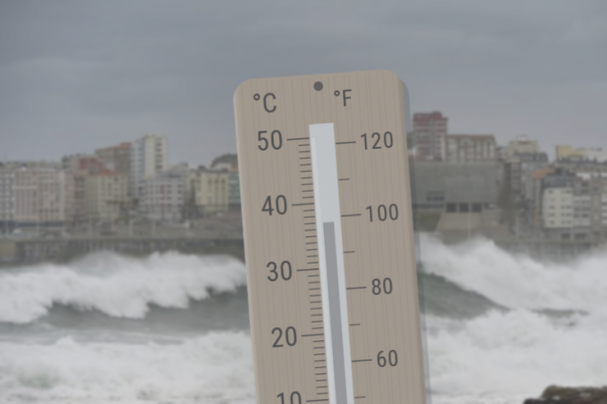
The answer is **37** °C
